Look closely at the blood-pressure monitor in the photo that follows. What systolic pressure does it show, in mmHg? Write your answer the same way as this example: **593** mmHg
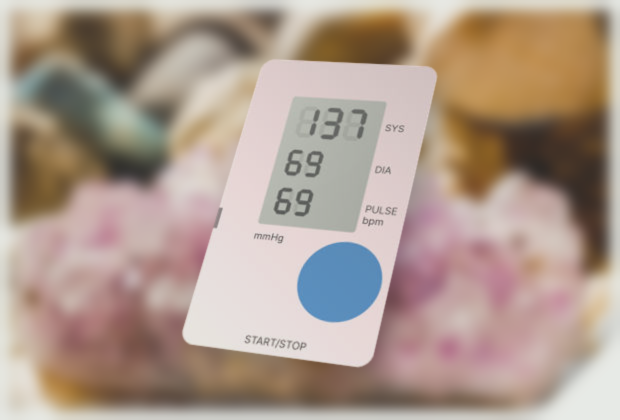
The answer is **137** mmHg
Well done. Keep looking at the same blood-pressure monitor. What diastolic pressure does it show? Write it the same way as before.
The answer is **69** mmHg
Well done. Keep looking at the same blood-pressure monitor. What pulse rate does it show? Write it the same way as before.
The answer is **69** bpm
